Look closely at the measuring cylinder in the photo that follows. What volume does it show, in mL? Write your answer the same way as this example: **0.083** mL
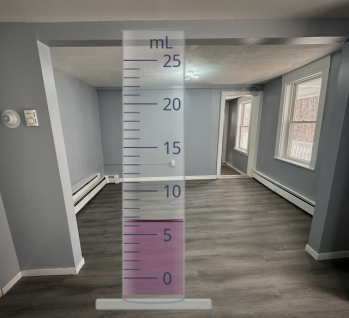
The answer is **6.5** mL
